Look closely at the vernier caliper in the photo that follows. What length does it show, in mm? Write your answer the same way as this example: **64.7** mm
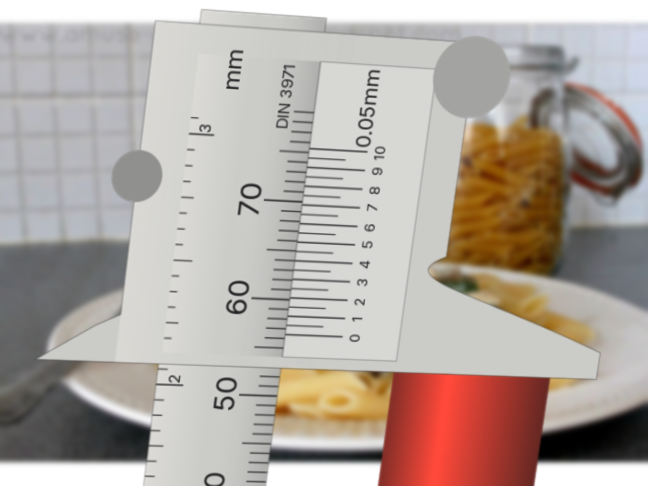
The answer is **56.4** mm
